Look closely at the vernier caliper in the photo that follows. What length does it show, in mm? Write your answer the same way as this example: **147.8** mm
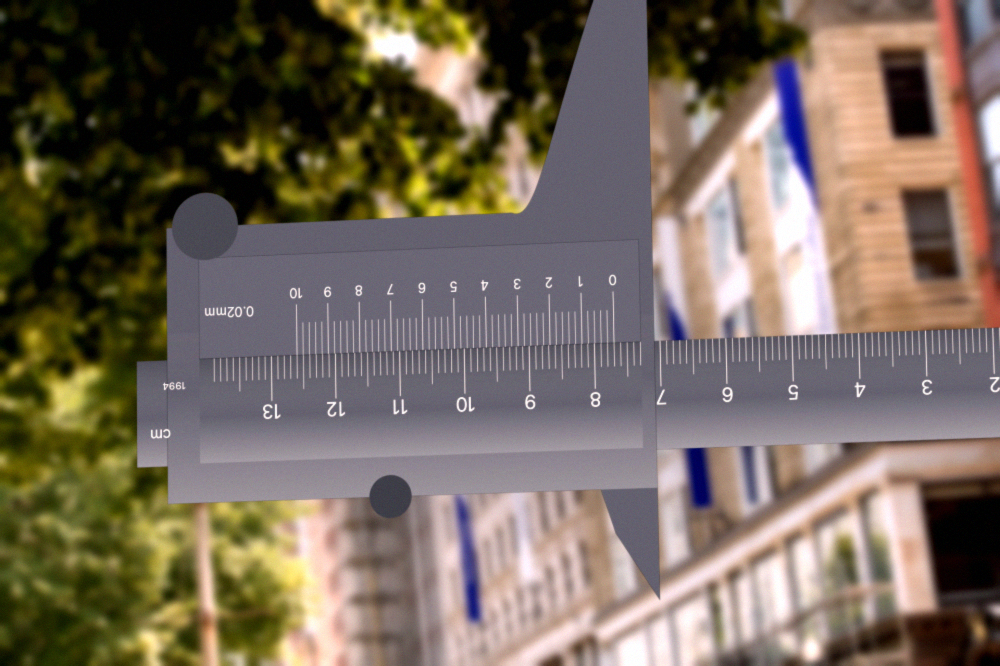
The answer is **77.0** mm
